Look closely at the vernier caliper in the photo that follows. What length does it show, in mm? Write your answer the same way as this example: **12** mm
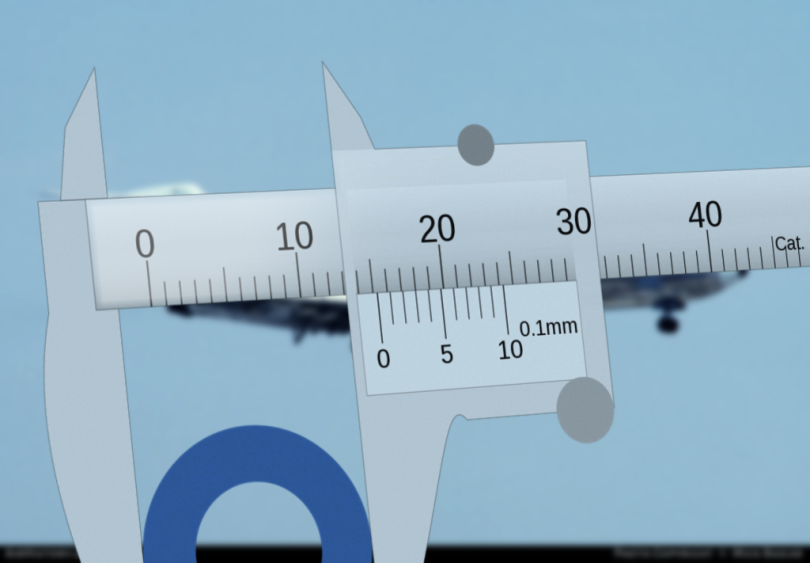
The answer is **15.3** mm
